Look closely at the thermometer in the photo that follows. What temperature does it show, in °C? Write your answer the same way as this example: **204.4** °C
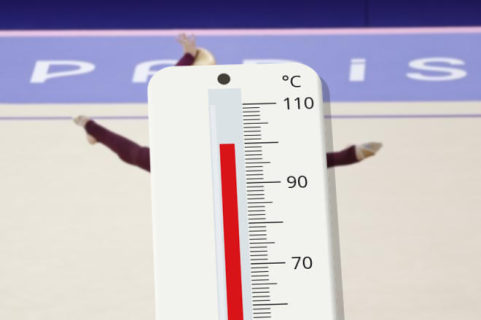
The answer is **100** °C
